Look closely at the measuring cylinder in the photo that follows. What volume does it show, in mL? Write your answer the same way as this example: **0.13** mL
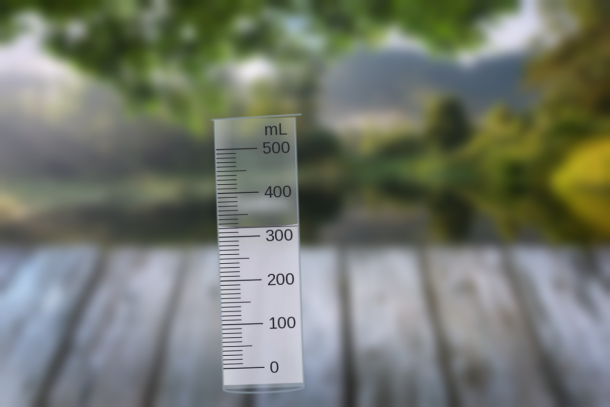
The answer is **320** mL
